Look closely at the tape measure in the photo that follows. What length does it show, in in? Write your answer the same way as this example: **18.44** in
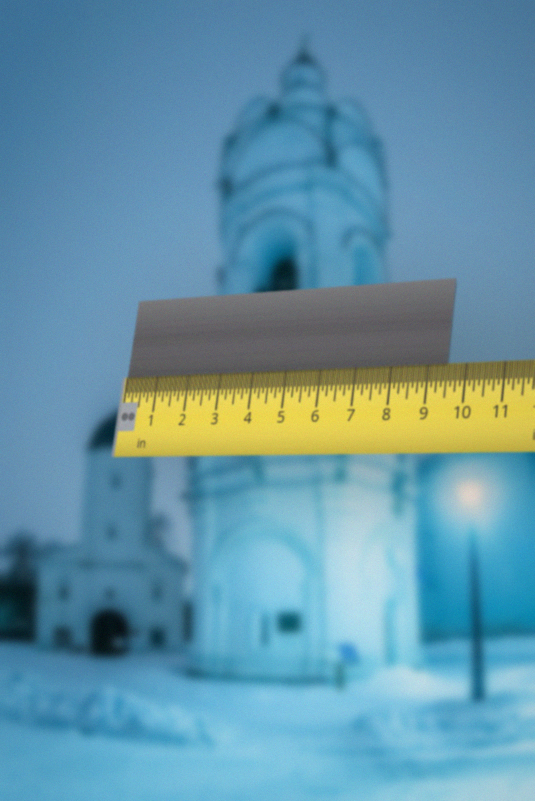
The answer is **9.5** in
